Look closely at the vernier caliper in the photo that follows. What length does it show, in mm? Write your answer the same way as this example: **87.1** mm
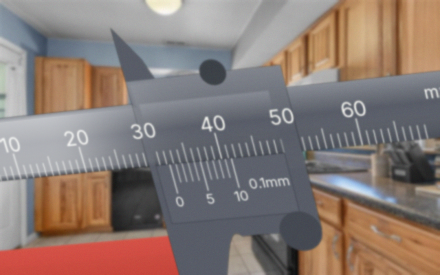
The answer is **32.4** mm
